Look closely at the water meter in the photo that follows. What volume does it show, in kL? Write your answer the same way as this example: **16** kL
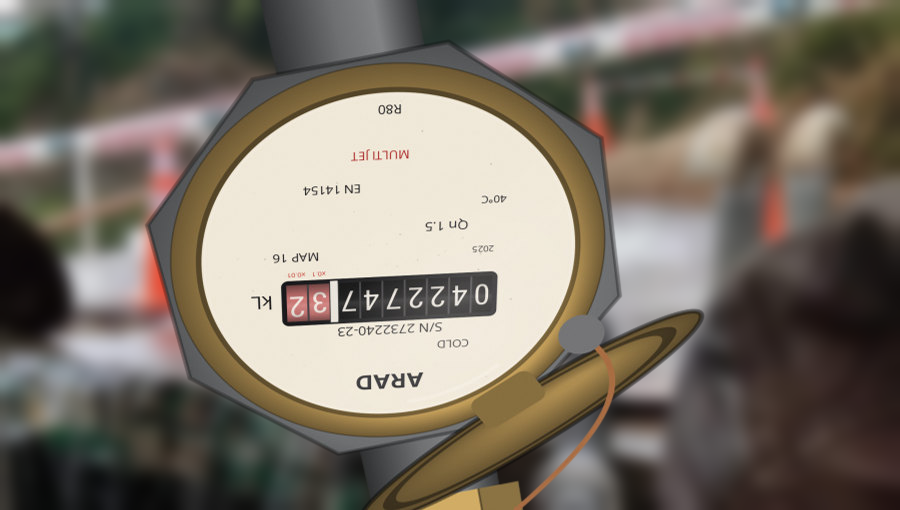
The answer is **422747.32** kL
